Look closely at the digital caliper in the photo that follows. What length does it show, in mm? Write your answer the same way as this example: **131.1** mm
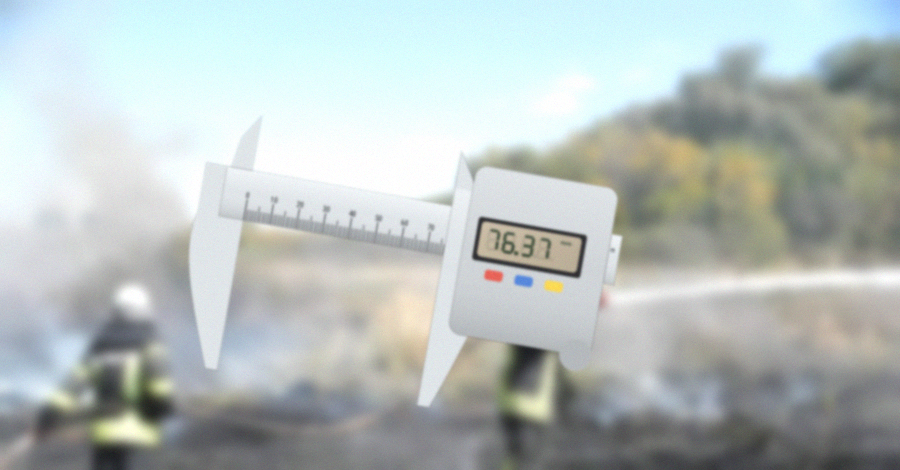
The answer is **76.37** mm
